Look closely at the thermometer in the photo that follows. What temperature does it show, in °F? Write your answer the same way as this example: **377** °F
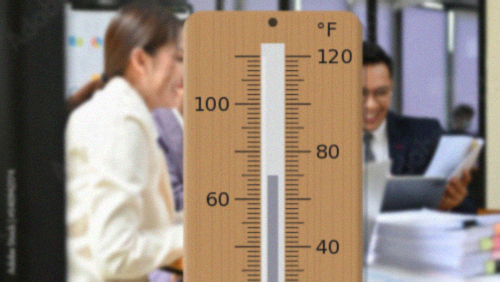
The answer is **70** °F
